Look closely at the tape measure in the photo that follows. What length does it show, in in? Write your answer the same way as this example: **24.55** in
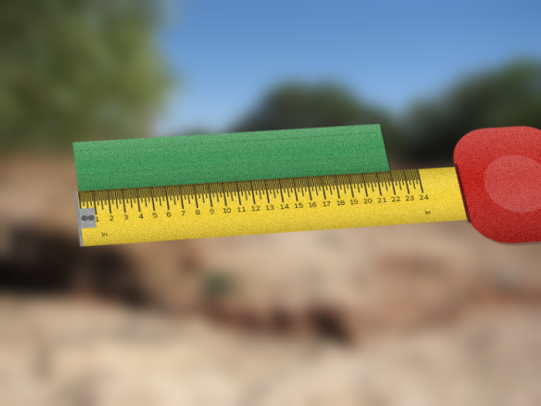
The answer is **22** in
